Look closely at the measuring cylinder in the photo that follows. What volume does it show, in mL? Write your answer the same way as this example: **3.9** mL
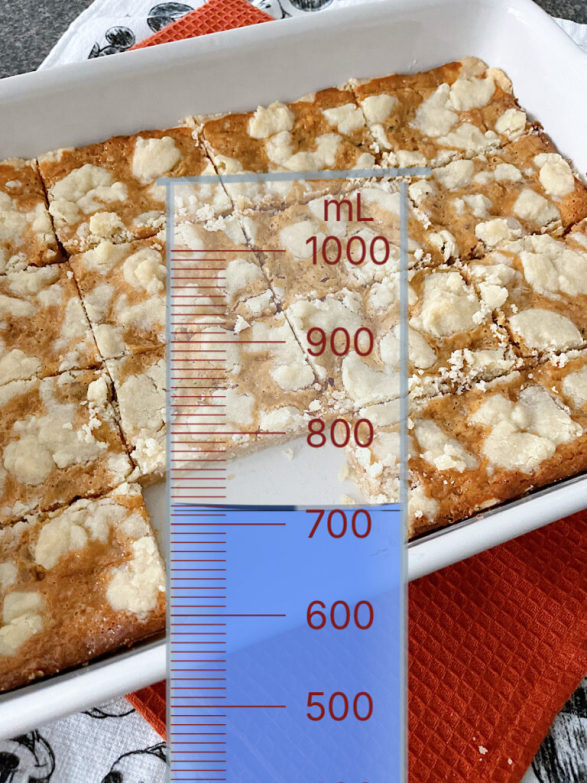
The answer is **715** mL
